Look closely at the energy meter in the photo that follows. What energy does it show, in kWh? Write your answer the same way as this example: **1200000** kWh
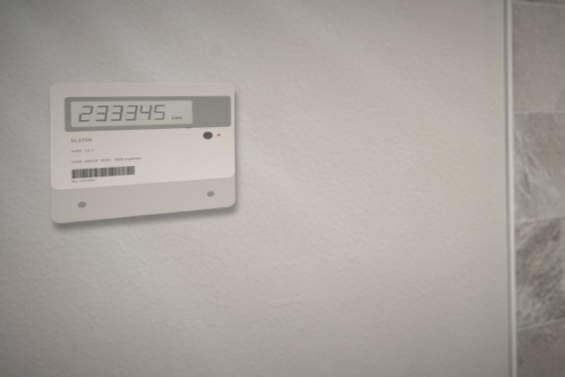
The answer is **233345** kWh
